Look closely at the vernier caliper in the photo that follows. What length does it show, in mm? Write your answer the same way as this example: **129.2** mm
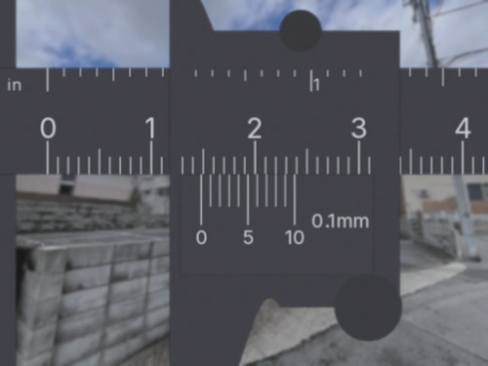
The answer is **14.8** mm
